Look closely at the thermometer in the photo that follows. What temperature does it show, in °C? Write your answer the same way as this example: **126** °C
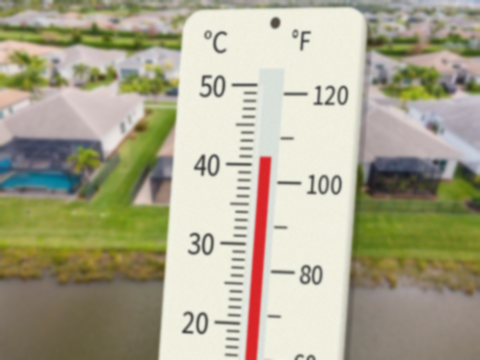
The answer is **41** °C
